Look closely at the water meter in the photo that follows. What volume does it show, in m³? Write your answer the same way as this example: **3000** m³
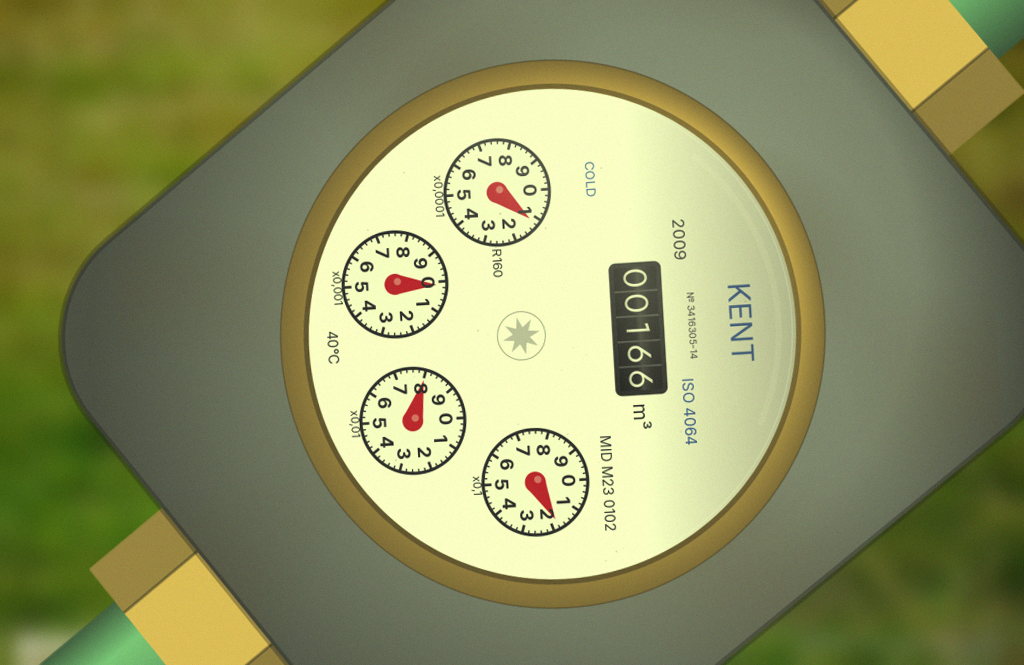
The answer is **166.1801** m³
